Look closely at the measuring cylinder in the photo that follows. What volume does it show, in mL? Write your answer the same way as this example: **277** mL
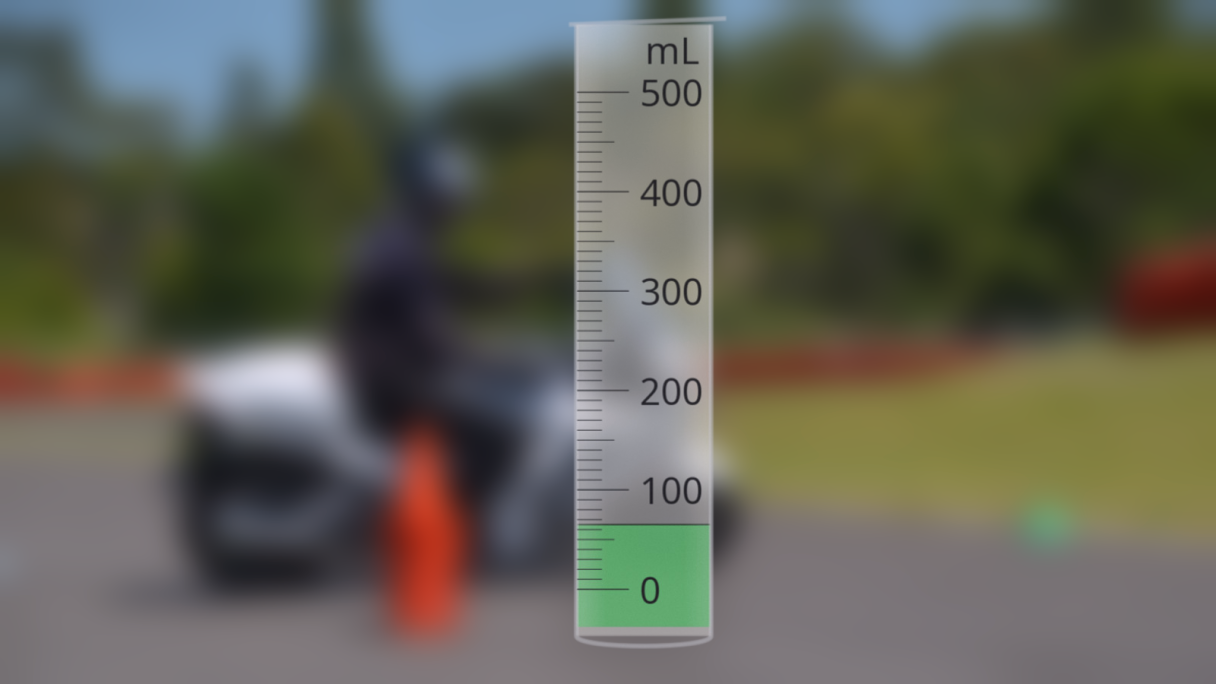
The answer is **65** mL
